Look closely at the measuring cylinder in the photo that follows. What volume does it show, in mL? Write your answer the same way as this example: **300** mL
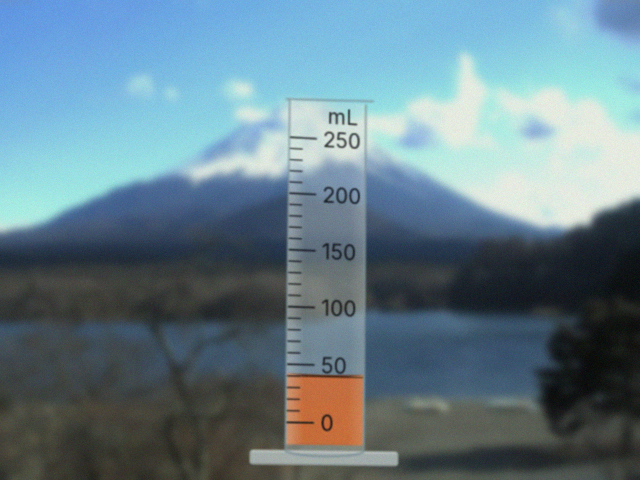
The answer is **40** mL
